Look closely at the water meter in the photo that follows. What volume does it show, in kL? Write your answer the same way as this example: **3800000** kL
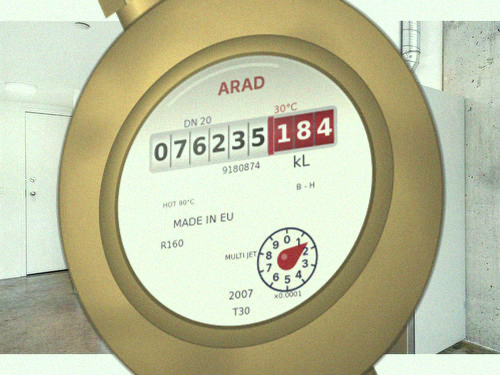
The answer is **76235.1841** kL
